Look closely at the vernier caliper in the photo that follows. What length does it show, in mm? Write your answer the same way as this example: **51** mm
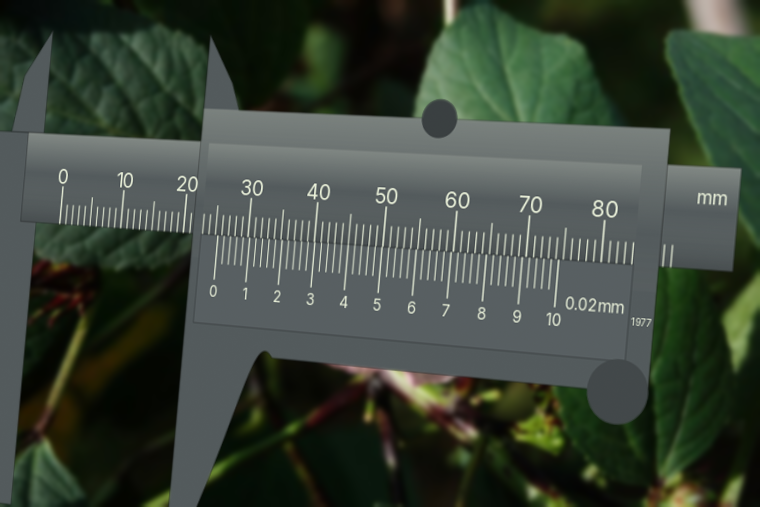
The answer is **25.4** mm
